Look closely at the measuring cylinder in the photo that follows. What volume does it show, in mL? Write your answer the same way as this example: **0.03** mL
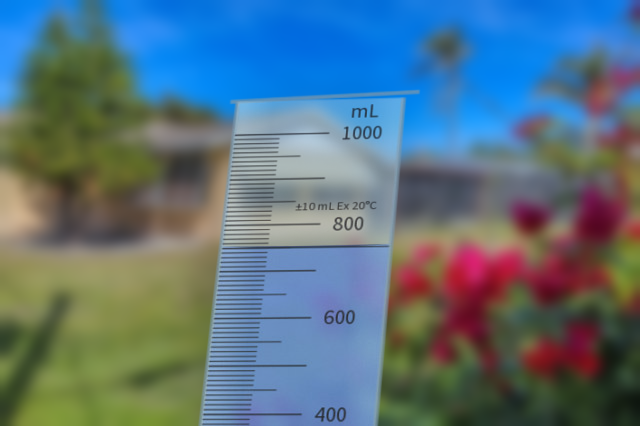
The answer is **750** mL
